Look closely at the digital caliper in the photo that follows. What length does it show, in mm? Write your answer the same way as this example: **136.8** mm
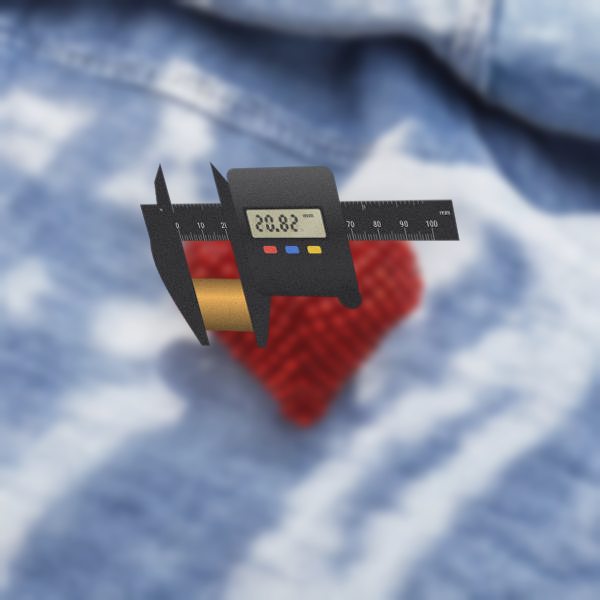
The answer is **20.82** mm
